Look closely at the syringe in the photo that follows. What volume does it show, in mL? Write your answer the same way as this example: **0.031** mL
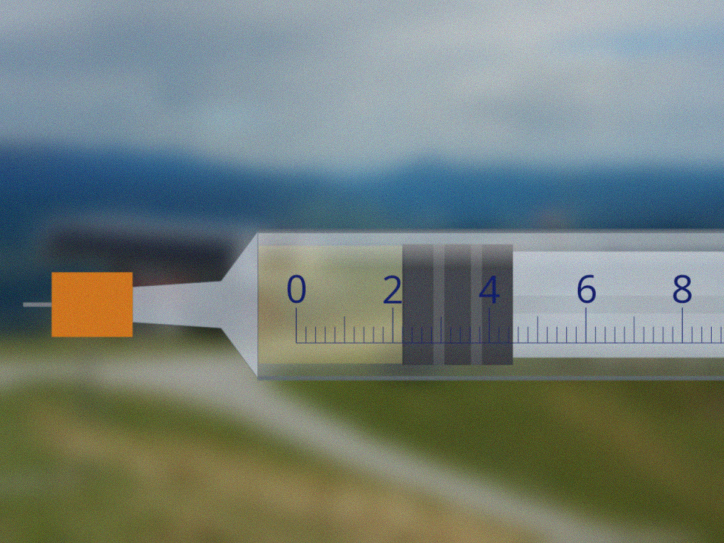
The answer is **2.2** mL
